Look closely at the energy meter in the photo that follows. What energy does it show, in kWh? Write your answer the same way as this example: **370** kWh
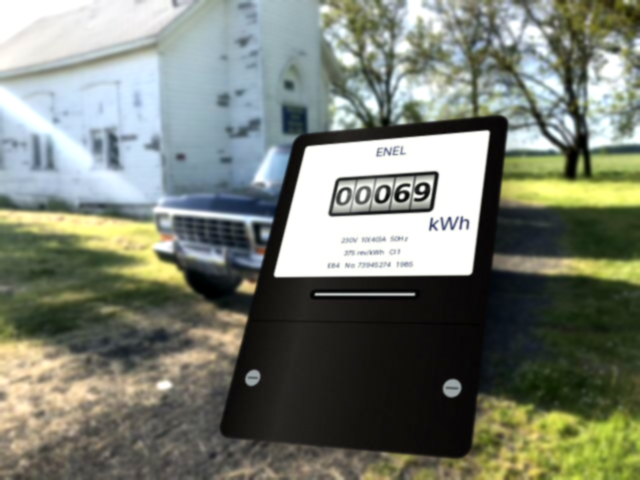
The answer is **69** kWh
